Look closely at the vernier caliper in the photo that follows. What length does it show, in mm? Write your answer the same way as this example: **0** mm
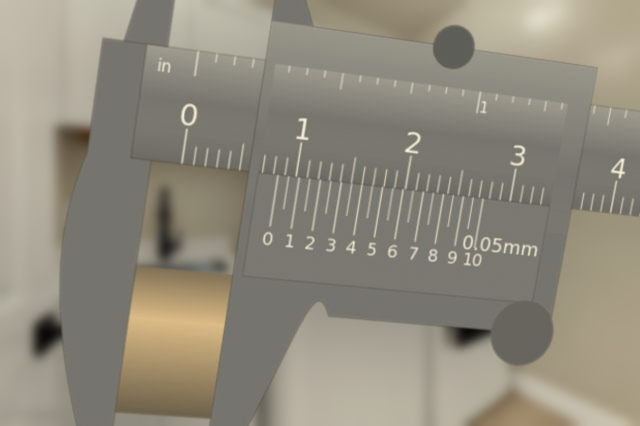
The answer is **8.4** mm
